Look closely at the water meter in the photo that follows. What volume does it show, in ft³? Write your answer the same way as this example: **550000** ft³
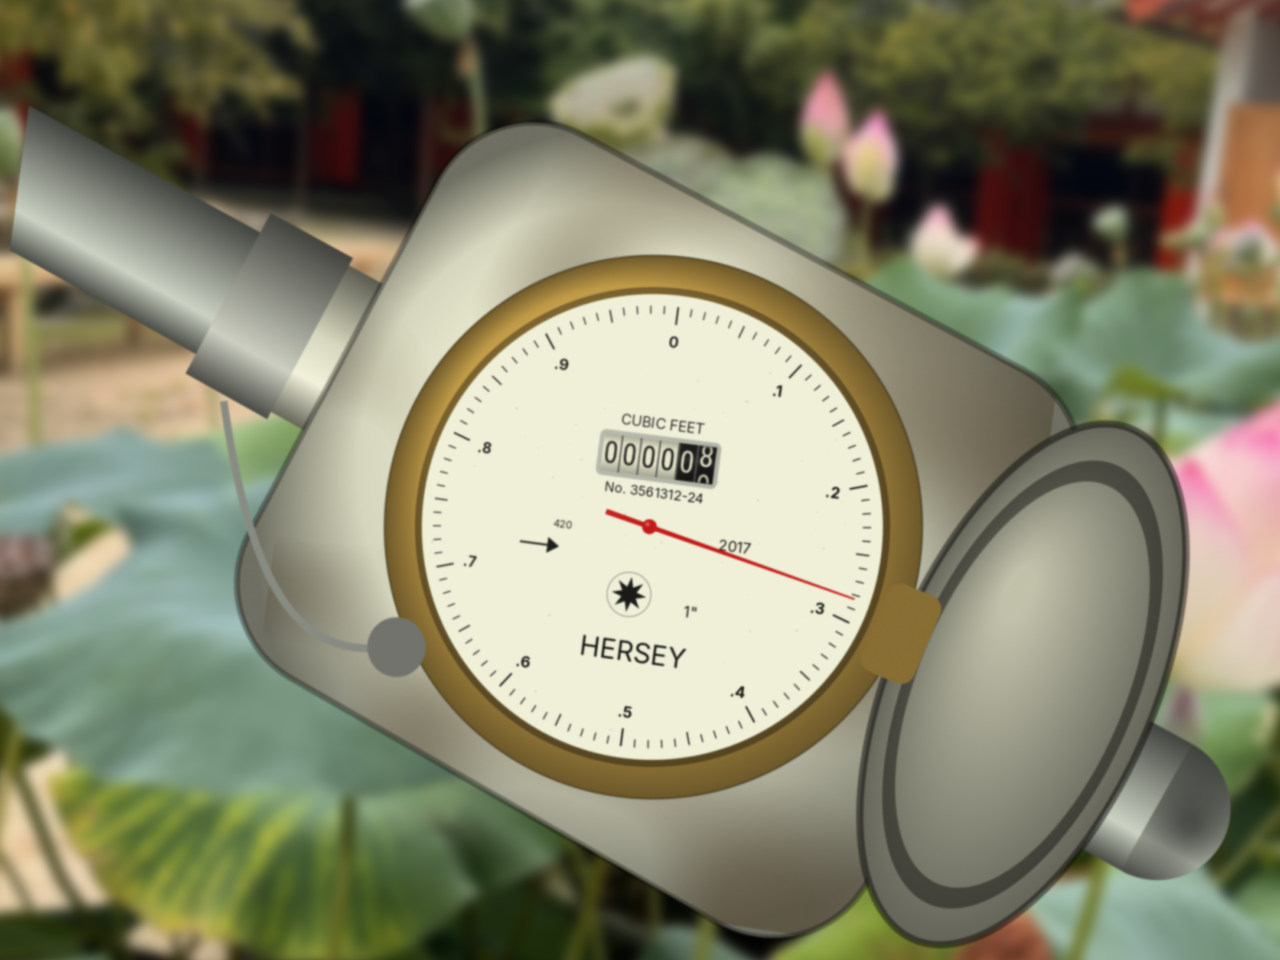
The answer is **8.28** ft³
